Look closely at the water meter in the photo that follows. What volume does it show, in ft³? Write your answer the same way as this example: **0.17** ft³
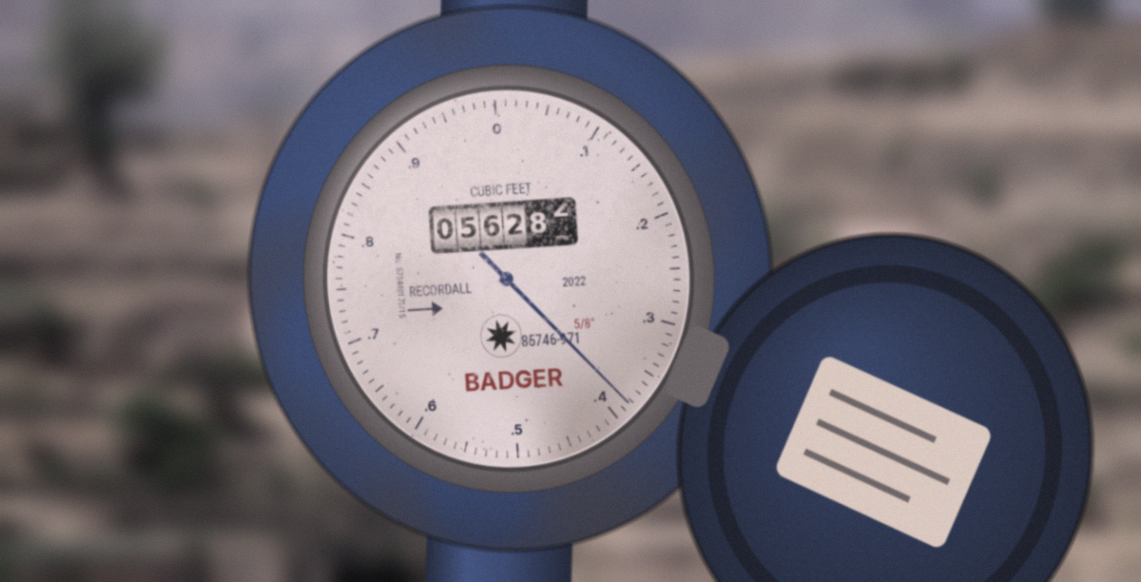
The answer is **56282.38** ft³
